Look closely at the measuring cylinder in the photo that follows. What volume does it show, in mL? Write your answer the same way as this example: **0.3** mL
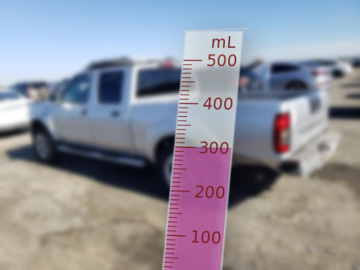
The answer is **300** mL
